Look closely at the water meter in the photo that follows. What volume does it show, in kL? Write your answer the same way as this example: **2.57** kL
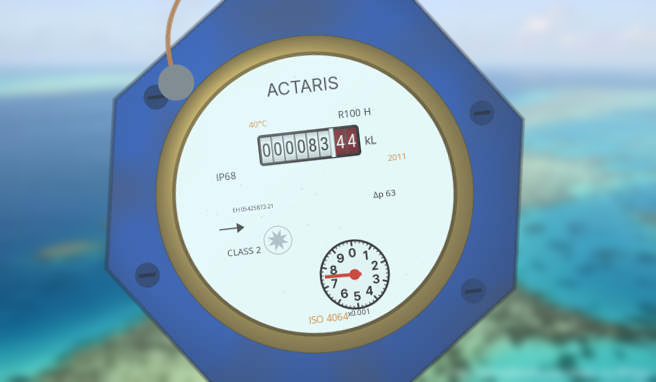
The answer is **83.447** kL
